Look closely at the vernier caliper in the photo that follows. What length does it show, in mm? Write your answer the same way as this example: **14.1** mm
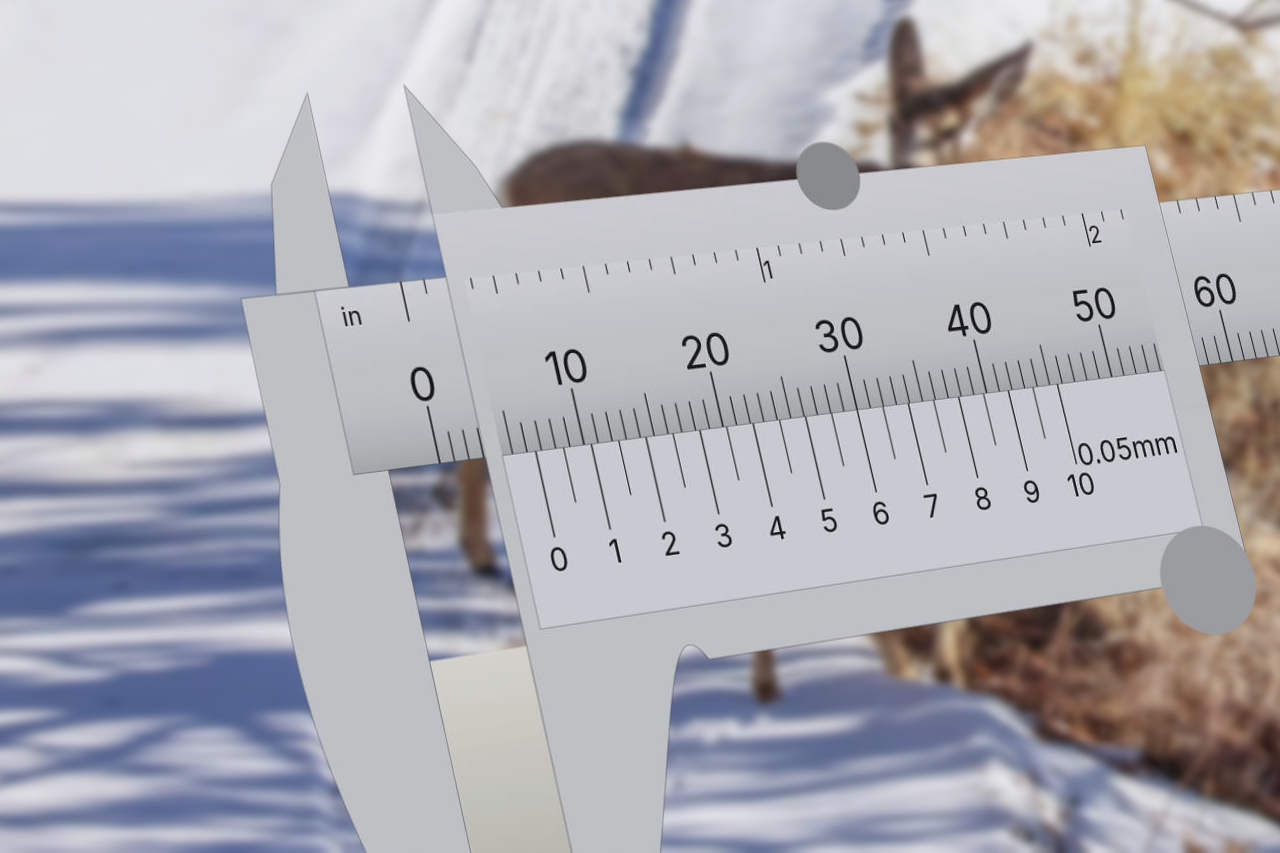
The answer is **6.6** mm
